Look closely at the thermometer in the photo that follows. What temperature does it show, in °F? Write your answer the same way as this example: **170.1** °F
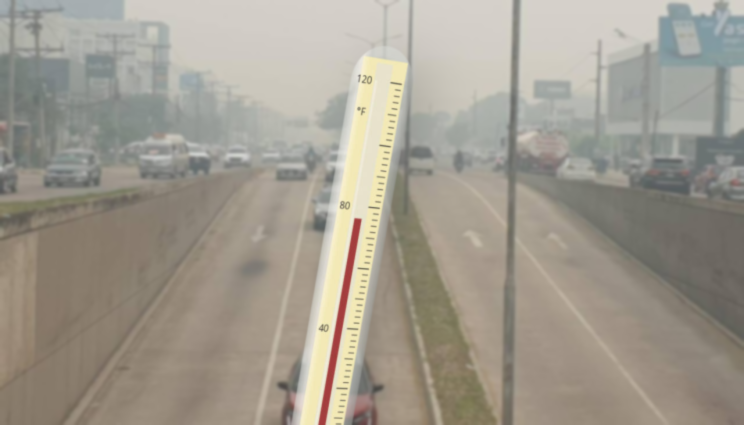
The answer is **76** °F
